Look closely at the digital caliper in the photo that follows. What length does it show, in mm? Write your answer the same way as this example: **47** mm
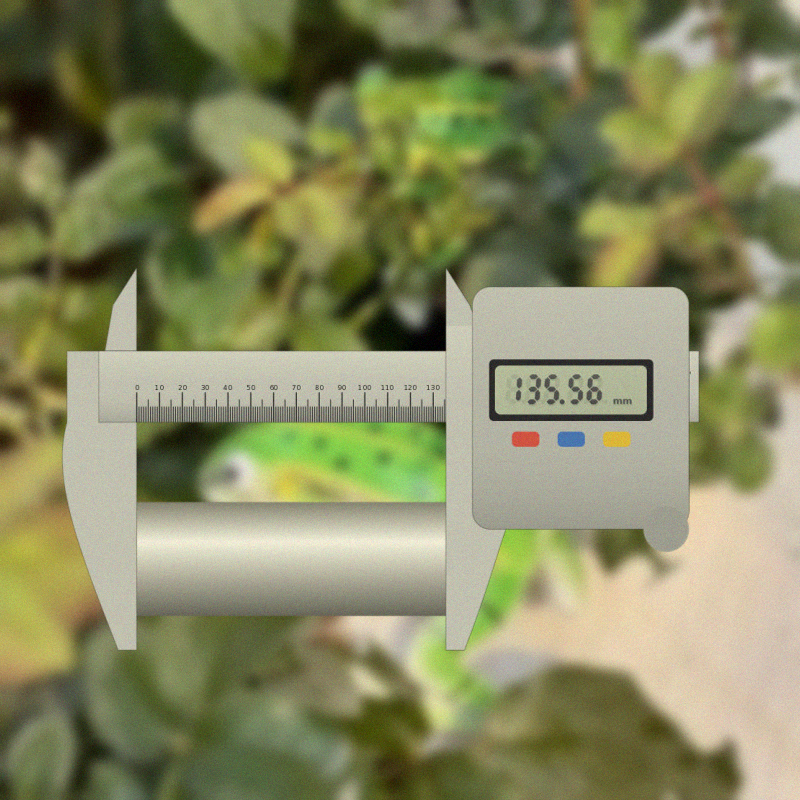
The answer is **135.56** mm
